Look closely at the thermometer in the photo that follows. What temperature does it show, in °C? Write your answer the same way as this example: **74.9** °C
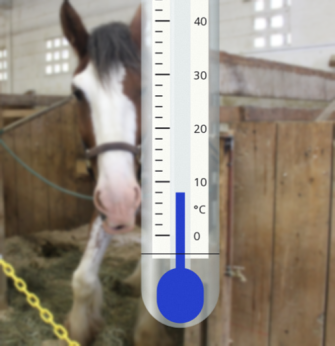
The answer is **8** °C
